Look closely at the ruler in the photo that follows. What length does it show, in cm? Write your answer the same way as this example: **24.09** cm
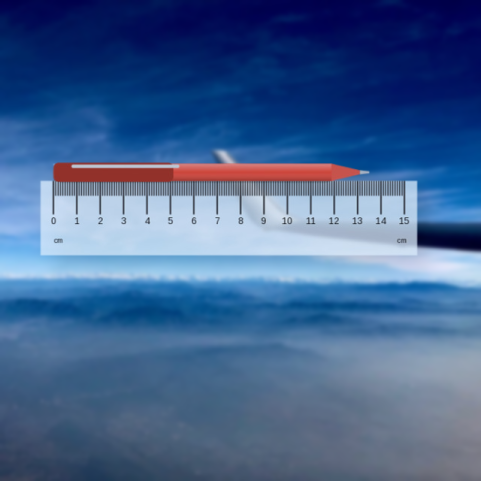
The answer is **13.5** cm
